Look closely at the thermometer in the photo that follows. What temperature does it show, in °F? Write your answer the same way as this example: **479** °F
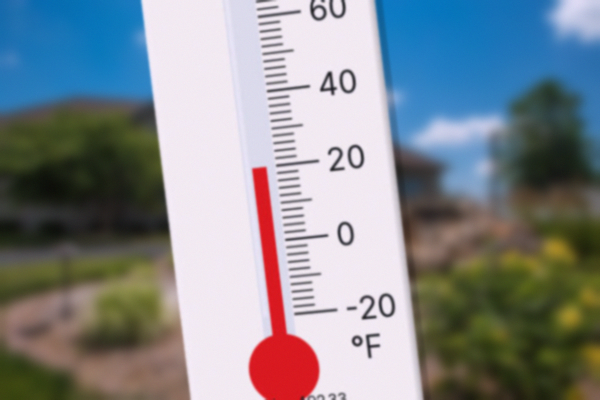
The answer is **20** °F
